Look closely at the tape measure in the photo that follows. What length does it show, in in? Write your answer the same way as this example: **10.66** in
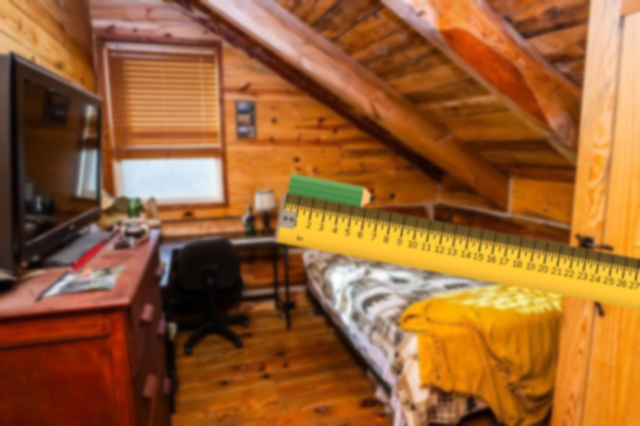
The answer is **6.5** in
